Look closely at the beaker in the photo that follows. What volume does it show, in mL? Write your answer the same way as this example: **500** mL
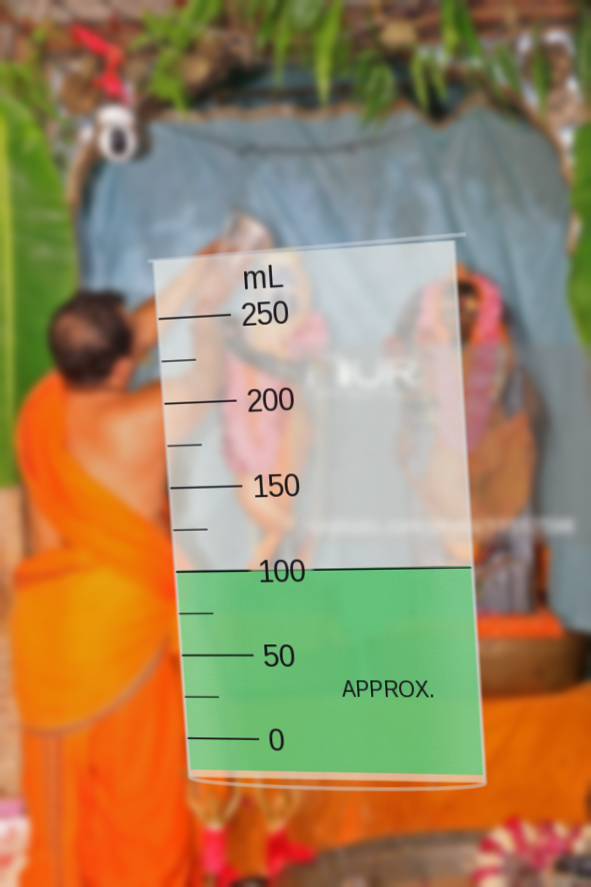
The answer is **100** mL
